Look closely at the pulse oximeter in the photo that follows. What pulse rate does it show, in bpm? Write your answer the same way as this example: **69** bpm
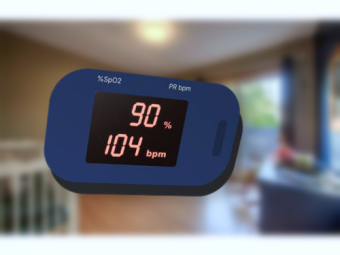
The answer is **104** bpm
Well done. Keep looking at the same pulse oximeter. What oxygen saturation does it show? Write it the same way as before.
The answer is **90** %
